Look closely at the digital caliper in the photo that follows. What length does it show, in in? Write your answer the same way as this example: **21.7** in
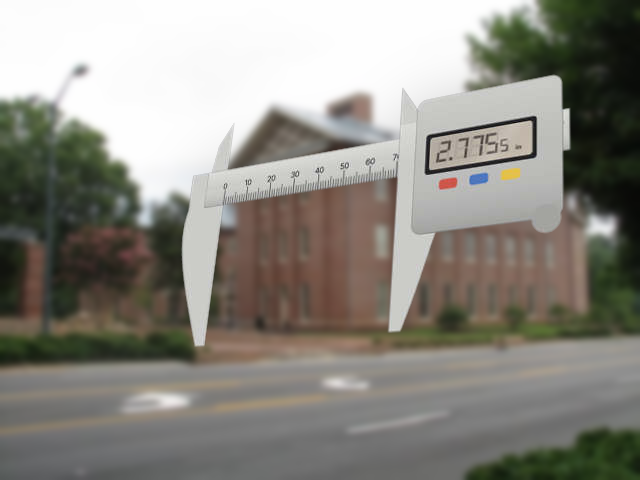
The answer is **2.7755** in
